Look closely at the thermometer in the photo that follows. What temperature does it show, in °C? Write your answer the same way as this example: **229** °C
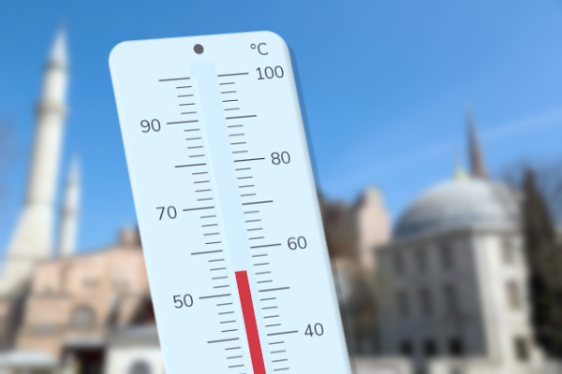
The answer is **55** °C
